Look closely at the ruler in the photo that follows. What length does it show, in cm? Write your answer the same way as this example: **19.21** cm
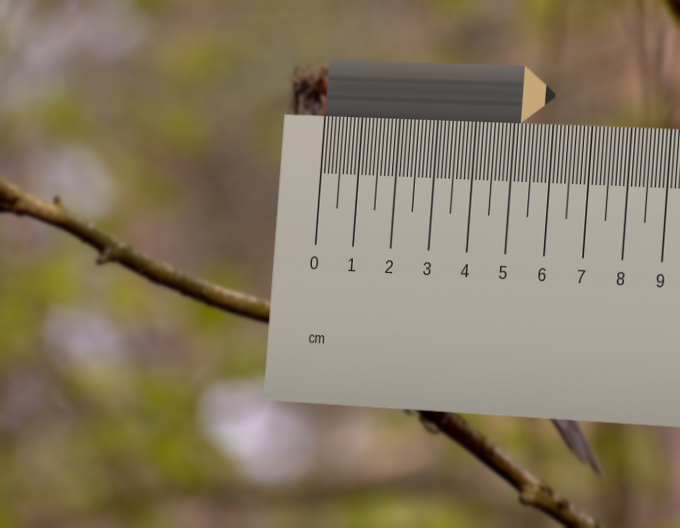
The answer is **6** cm
